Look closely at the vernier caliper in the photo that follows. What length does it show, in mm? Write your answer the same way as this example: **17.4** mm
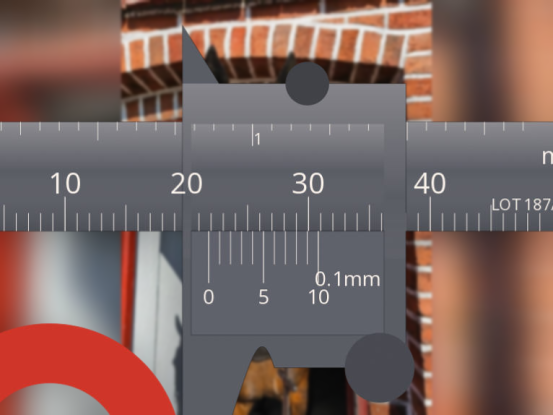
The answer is **21.8** mm
